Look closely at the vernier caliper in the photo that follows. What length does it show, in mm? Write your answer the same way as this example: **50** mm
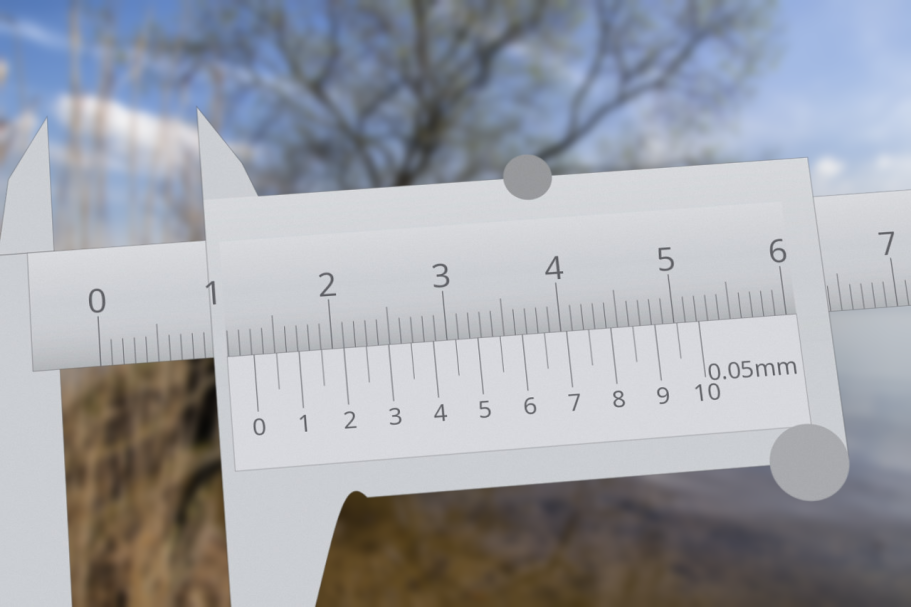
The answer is **13.2** mm
